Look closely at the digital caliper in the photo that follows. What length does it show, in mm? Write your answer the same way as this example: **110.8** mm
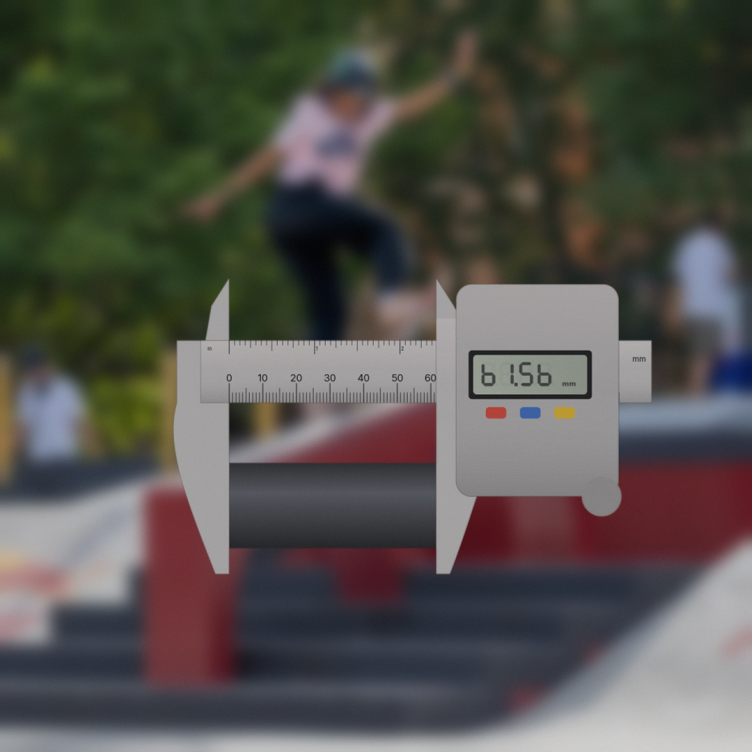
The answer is **61.56** mm
